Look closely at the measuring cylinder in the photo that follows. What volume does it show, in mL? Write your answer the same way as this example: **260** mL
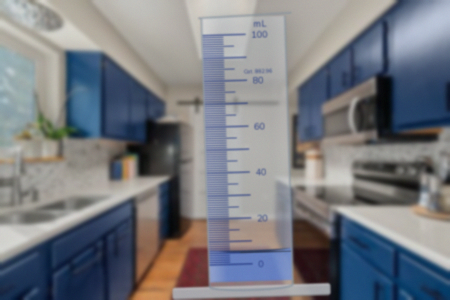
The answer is **5** mL
